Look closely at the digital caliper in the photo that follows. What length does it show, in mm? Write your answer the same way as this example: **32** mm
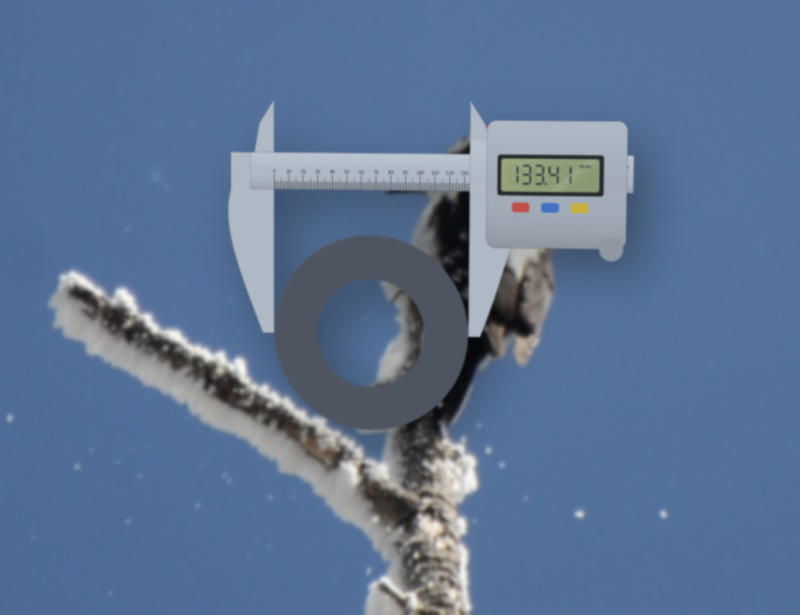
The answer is **133.41** mm
